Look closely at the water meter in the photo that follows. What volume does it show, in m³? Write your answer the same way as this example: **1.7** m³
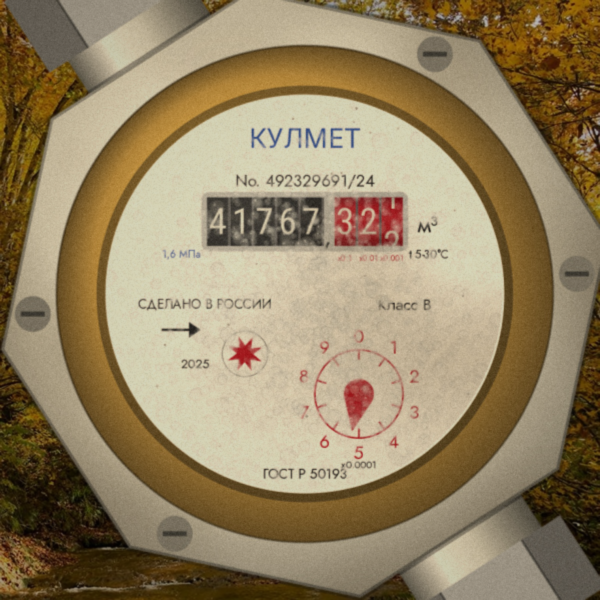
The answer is **41767.3215** m³
